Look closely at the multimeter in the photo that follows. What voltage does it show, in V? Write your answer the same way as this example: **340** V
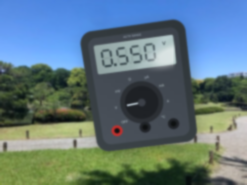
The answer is **0.550** V
